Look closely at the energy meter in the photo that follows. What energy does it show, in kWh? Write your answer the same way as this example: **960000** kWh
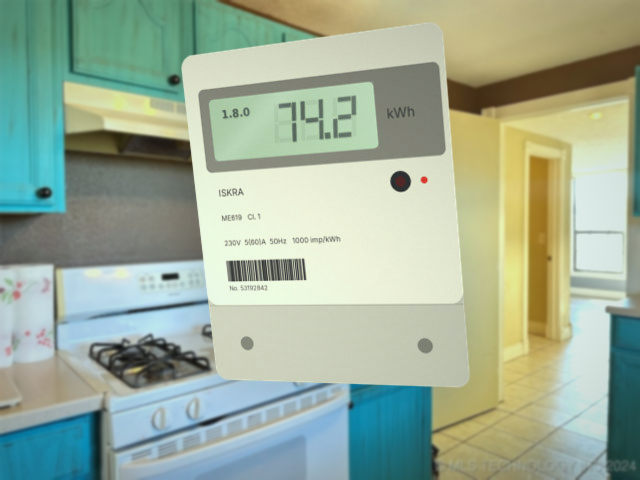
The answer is **74.2** kWh
